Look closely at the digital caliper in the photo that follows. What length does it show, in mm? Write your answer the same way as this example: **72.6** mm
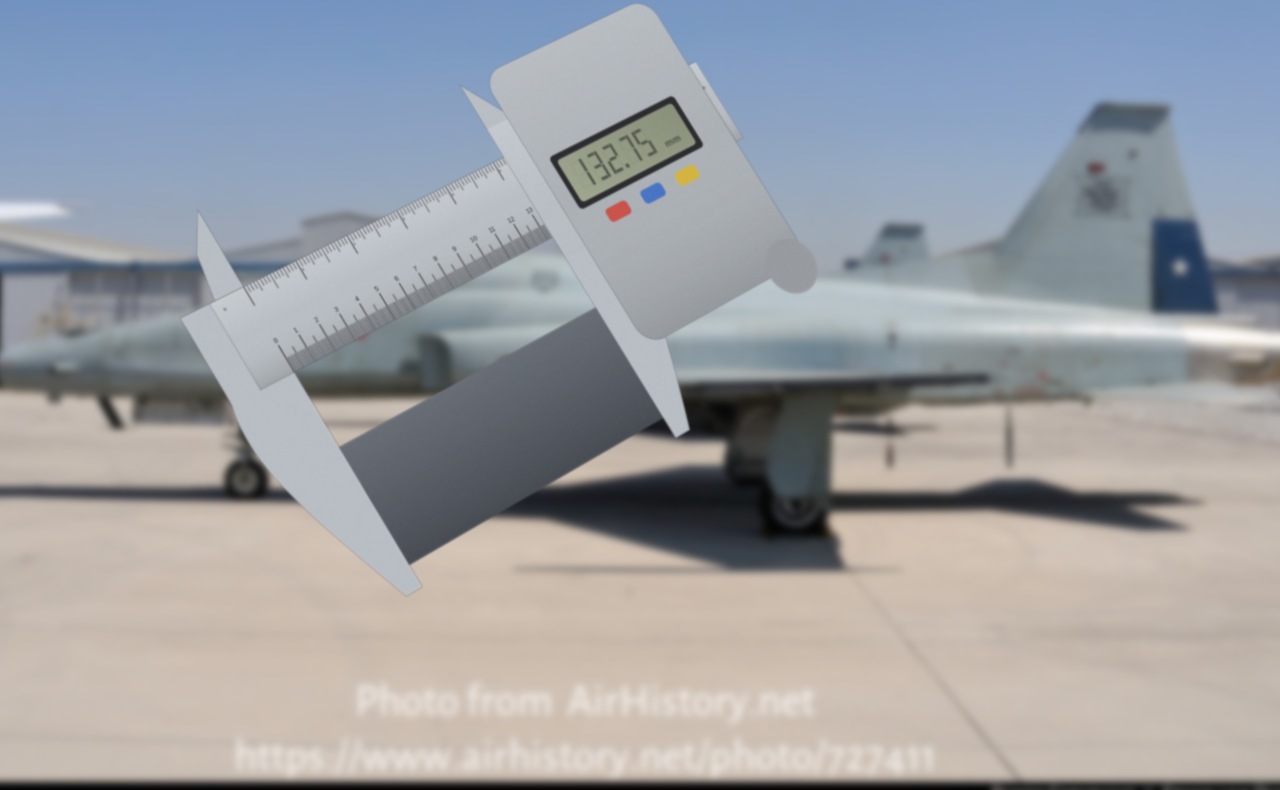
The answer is **132.75** mm
